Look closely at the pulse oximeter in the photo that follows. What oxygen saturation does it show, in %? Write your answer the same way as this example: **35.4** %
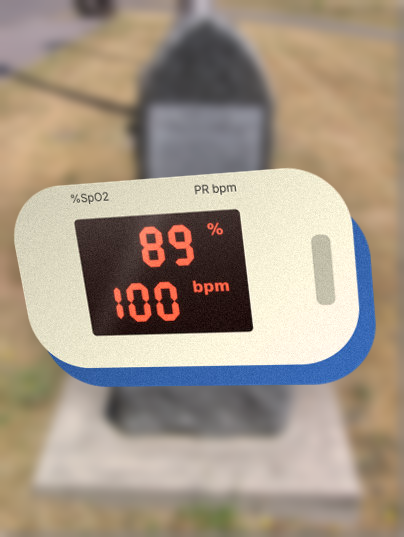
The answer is **89** %
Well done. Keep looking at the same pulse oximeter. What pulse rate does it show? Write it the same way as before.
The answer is **100** bpm
